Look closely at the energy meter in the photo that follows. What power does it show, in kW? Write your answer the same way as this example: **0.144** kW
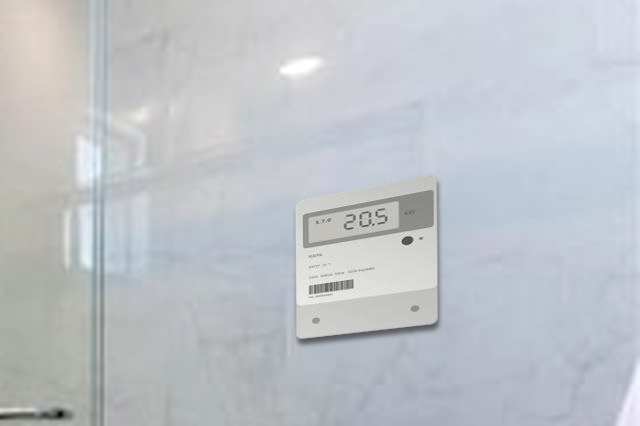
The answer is **20.5** kW
